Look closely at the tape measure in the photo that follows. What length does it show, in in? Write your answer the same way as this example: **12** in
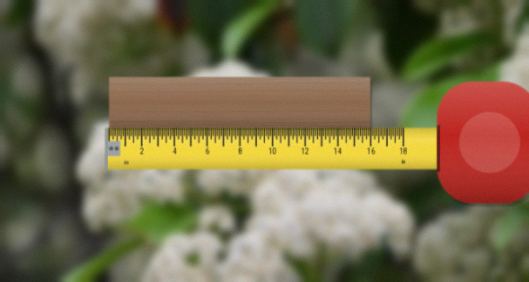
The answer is **16** in
